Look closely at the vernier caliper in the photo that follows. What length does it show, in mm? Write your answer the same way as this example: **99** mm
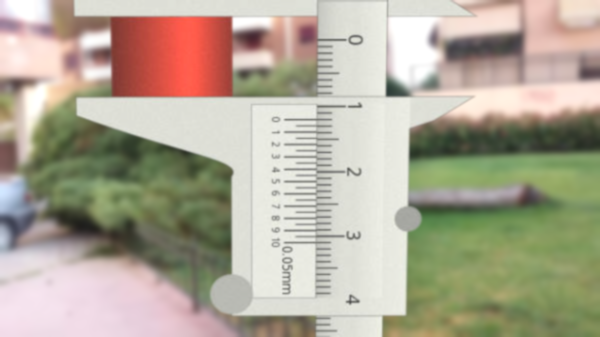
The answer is **12.0** mm
